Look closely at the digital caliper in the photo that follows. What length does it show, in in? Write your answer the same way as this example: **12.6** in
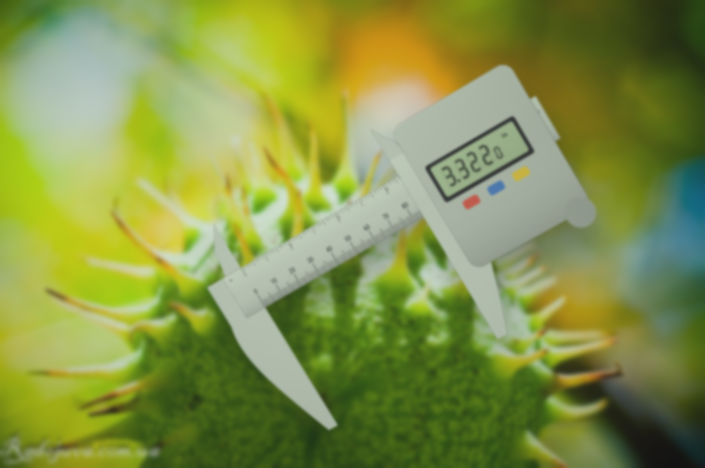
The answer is **3.3220** in
